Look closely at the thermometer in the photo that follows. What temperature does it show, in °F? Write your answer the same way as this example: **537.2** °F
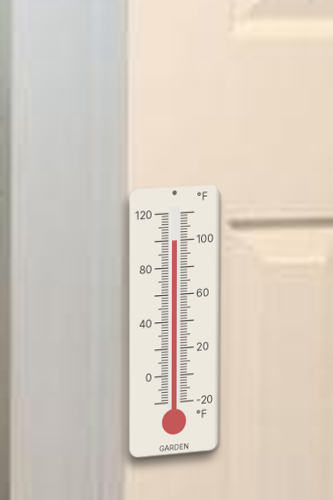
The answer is **100** °F
